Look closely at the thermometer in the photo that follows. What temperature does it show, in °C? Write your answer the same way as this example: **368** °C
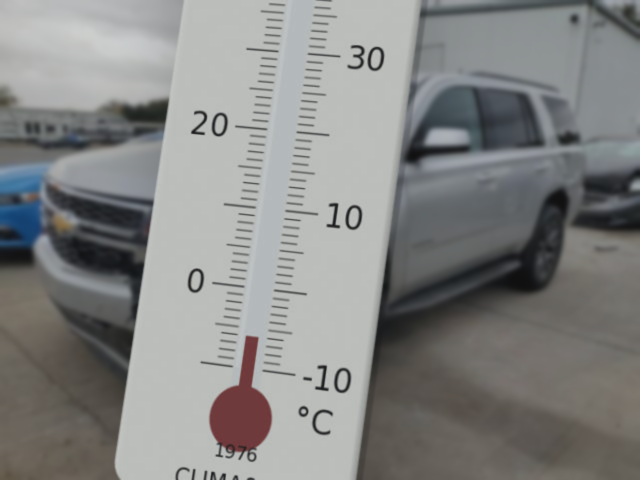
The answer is **-6** °C
